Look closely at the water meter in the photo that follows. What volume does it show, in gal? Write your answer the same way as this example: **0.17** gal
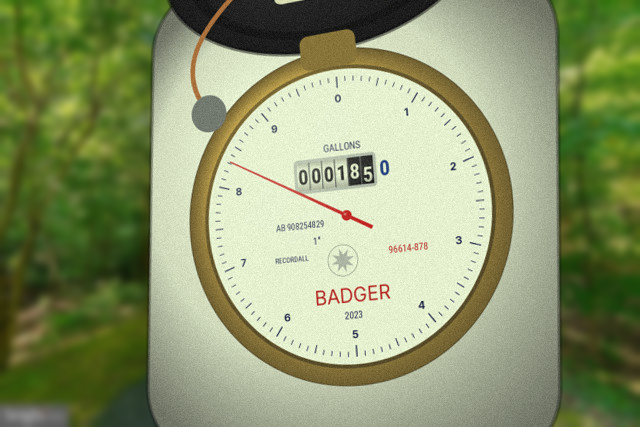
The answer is **1848.3** gal
